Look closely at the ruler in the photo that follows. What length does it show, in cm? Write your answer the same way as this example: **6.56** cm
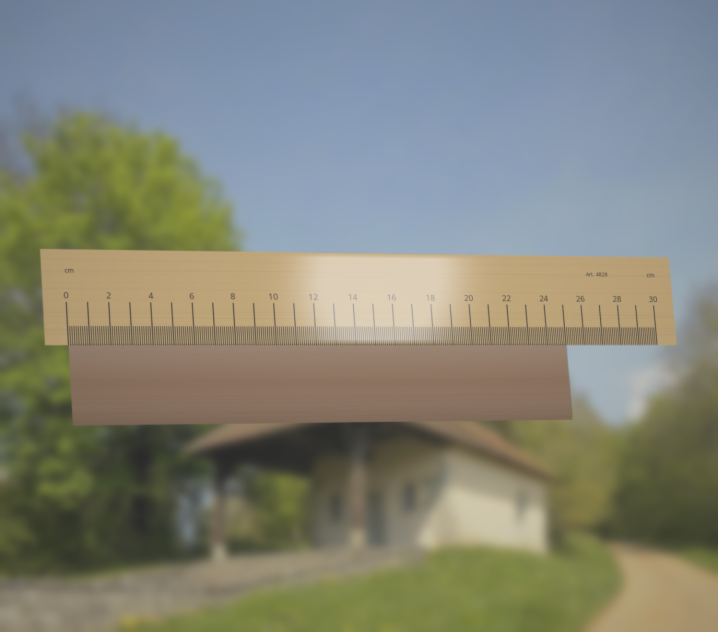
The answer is **25** cm
